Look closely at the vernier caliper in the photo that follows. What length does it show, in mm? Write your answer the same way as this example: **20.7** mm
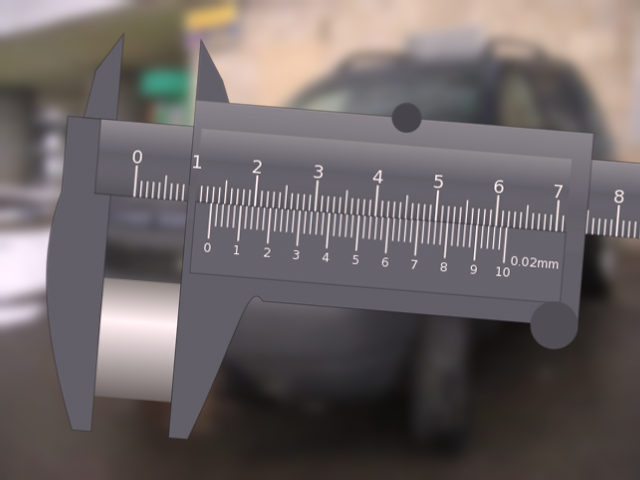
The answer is **12.8** mm
